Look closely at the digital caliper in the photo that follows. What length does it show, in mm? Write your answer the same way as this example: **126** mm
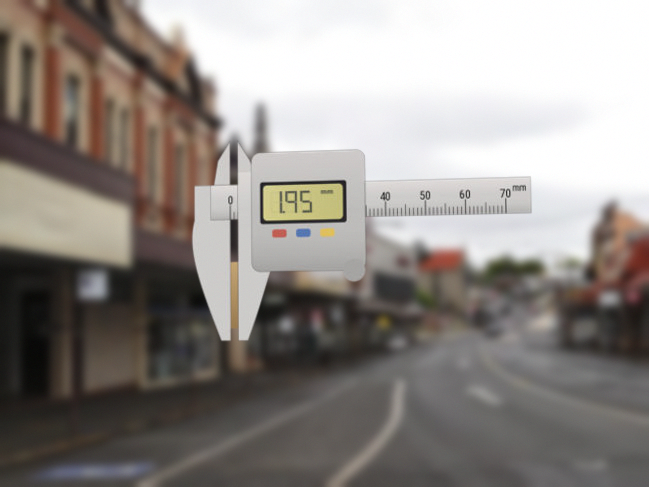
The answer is **1.95** mm
